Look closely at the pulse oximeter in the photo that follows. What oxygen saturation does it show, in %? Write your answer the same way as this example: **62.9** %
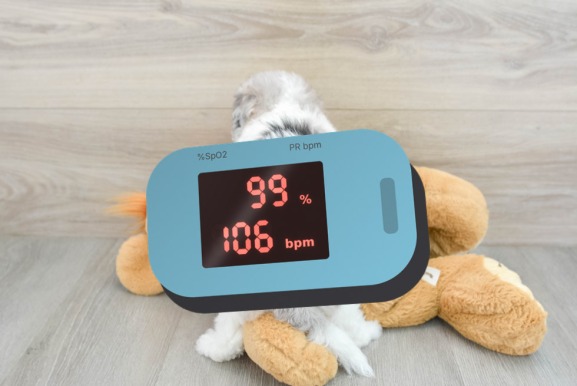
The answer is **99** %
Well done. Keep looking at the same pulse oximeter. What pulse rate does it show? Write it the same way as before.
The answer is **106** bpm
